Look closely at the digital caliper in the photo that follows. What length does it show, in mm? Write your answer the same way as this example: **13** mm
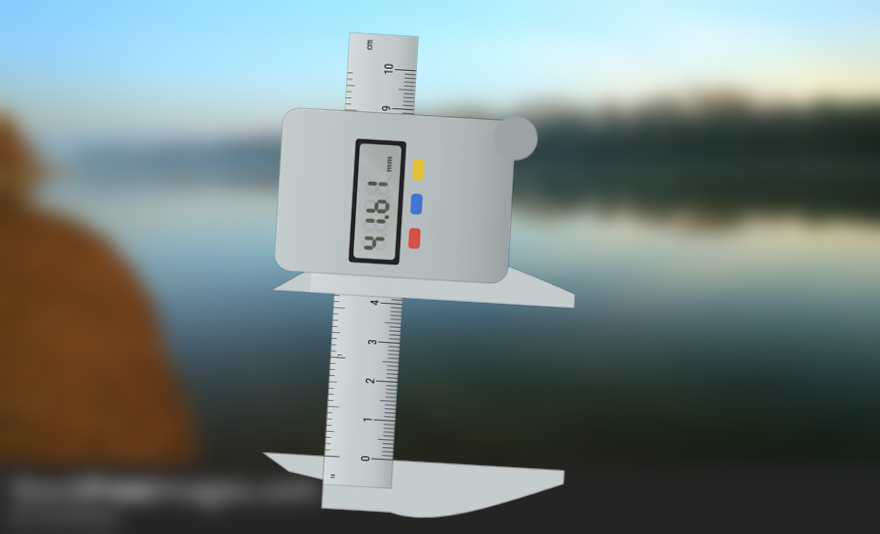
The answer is **41.61** mm
